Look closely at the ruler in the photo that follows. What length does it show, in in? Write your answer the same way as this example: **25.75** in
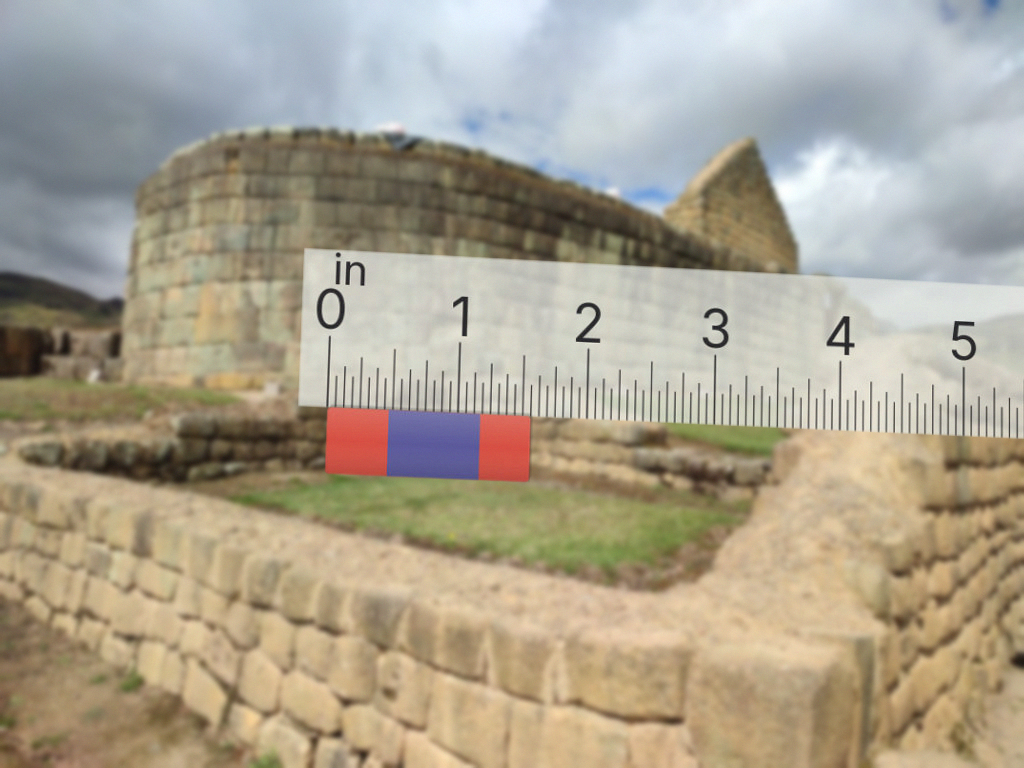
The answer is **1.5625** in
